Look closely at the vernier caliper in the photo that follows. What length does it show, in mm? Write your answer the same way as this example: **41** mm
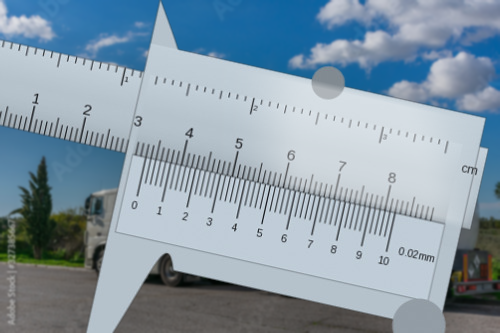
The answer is **33.0** mm
